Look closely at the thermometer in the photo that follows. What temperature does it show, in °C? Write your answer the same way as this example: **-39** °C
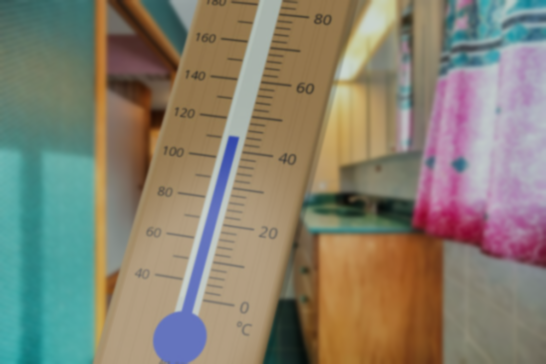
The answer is **44** °C
